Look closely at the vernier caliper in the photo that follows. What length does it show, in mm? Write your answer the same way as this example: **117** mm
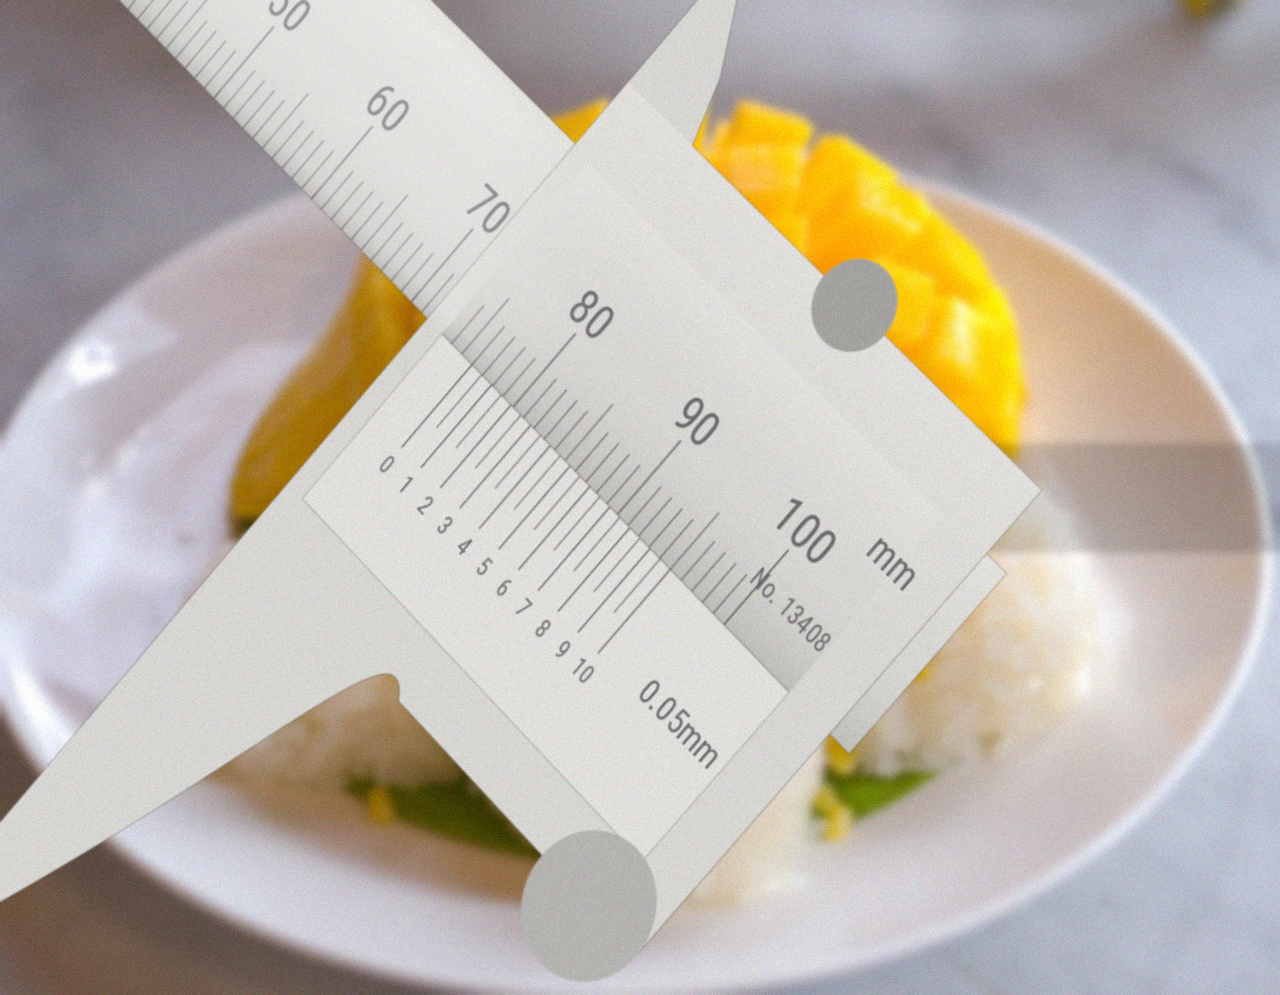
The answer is **76.0** mm
